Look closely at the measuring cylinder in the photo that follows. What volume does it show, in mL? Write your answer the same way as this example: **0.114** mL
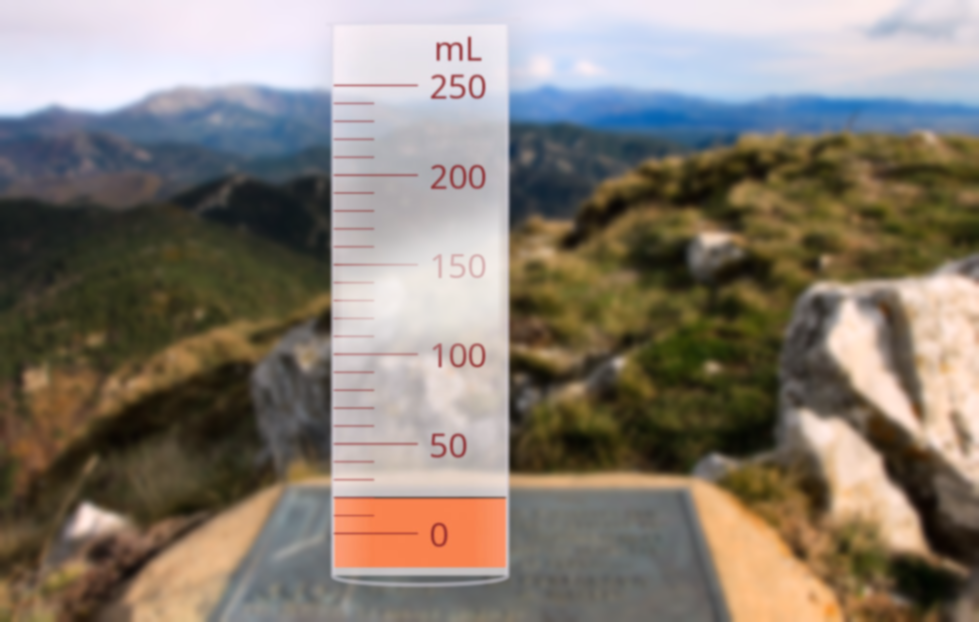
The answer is **20** mL
